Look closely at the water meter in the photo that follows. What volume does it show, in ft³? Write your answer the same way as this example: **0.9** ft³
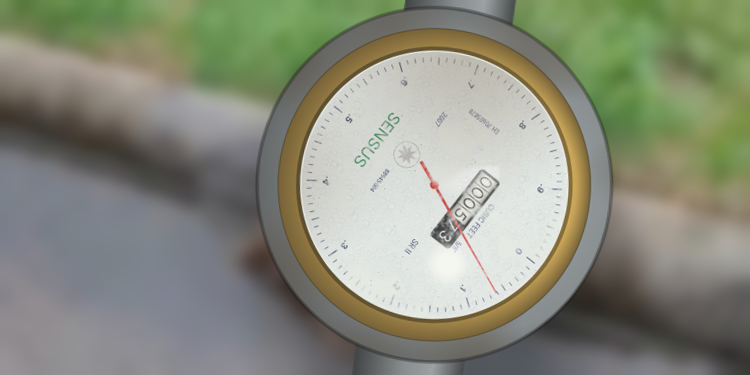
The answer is **573.06** ft³
